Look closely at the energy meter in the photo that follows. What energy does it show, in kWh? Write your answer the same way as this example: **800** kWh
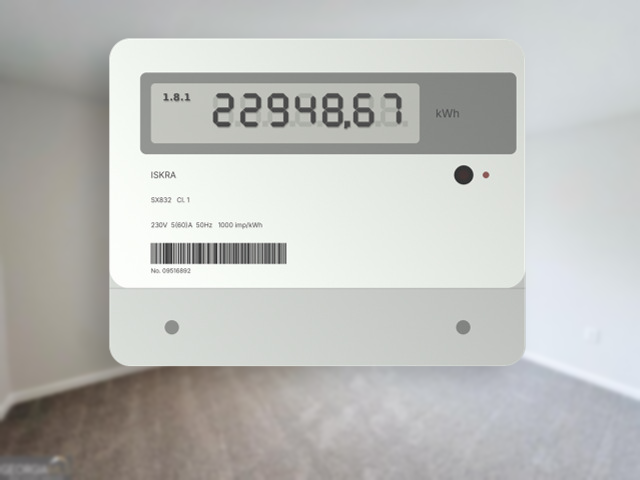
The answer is **22948.67** kWh
